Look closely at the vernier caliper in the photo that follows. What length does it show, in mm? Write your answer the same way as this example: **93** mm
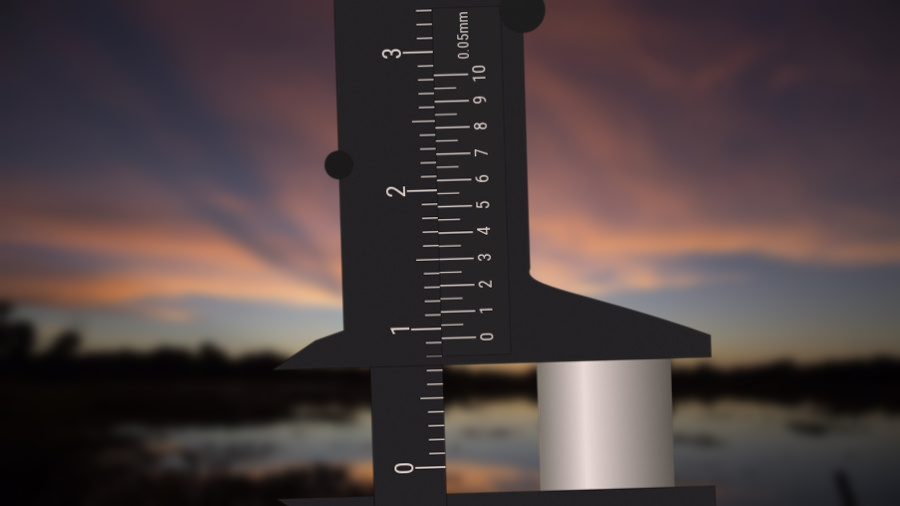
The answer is **9.3** mm
